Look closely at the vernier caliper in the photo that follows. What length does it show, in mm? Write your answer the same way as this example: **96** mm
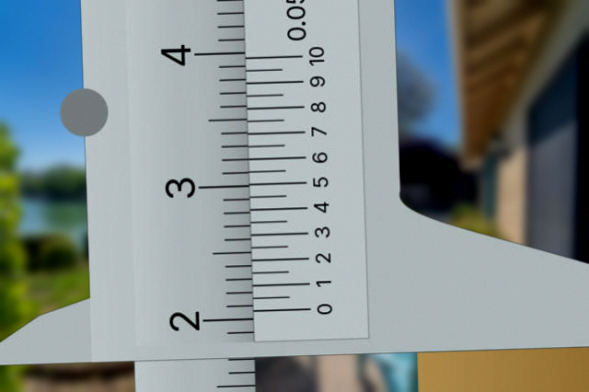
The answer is **20.6** mm
